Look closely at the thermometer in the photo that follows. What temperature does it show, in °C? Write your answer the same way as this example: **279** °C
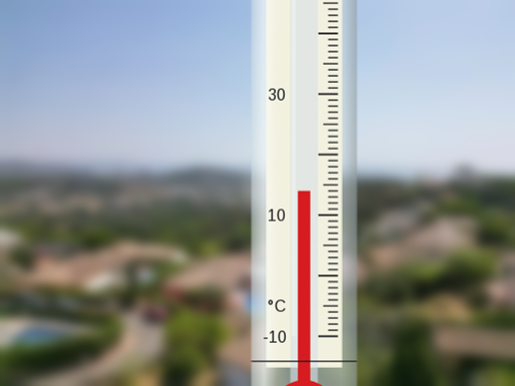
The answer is **14** °C
